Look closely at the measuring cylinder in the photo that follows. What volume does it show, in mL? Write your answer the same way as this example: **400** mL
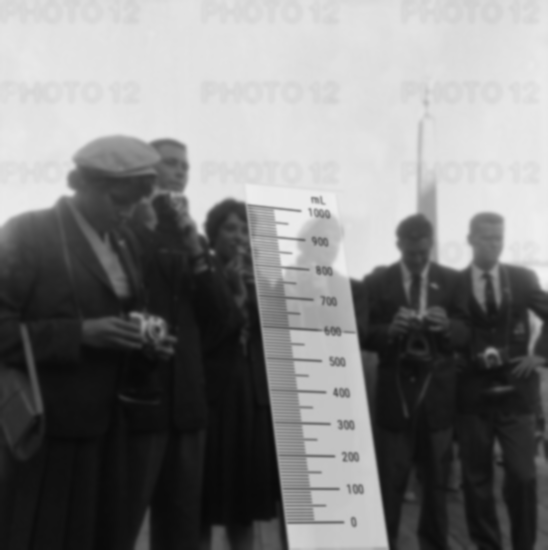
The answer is **600** mL
